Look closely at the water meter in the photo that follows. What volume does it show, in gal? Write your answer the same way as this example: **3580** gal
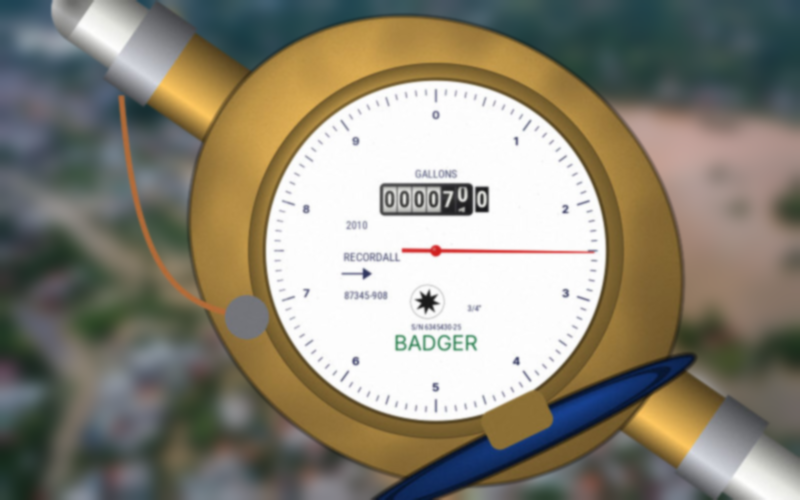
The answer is **702.5** gal
